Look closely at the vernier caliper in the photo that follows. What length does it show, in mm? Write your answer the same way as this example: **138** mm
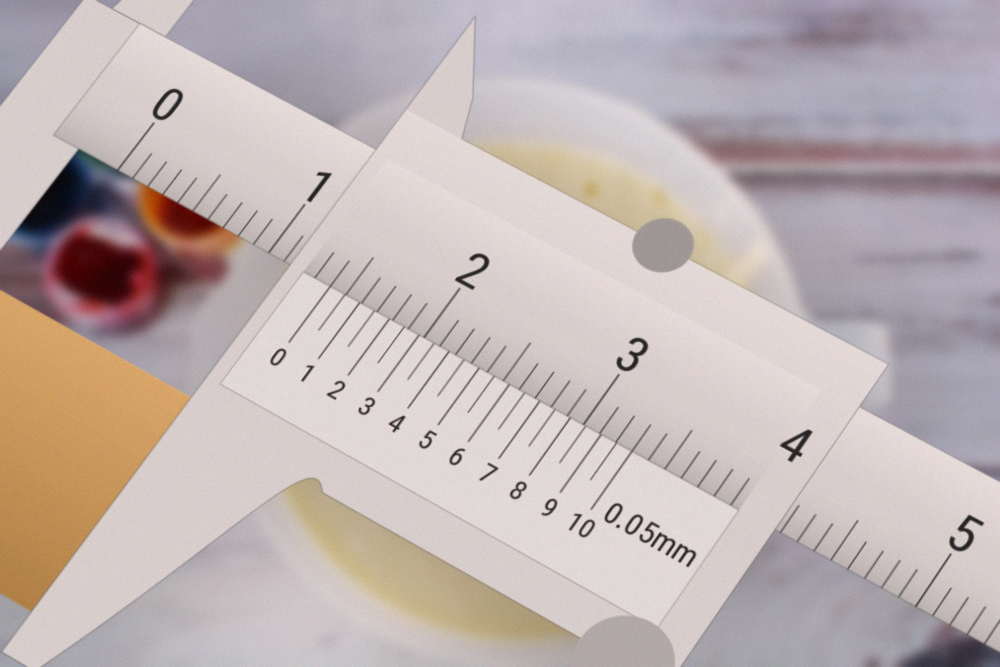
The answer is **14.0** mm
